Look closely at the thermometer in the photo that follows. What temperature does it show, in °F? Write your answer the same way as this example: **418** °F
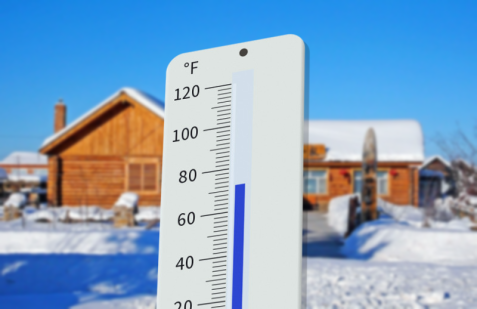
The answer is **72** °F
